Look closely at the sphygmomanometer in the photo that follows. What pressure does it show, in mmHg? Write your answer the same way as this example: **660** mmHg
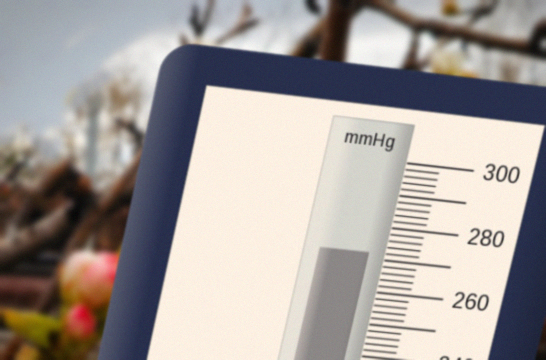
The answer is **272** mmHg
